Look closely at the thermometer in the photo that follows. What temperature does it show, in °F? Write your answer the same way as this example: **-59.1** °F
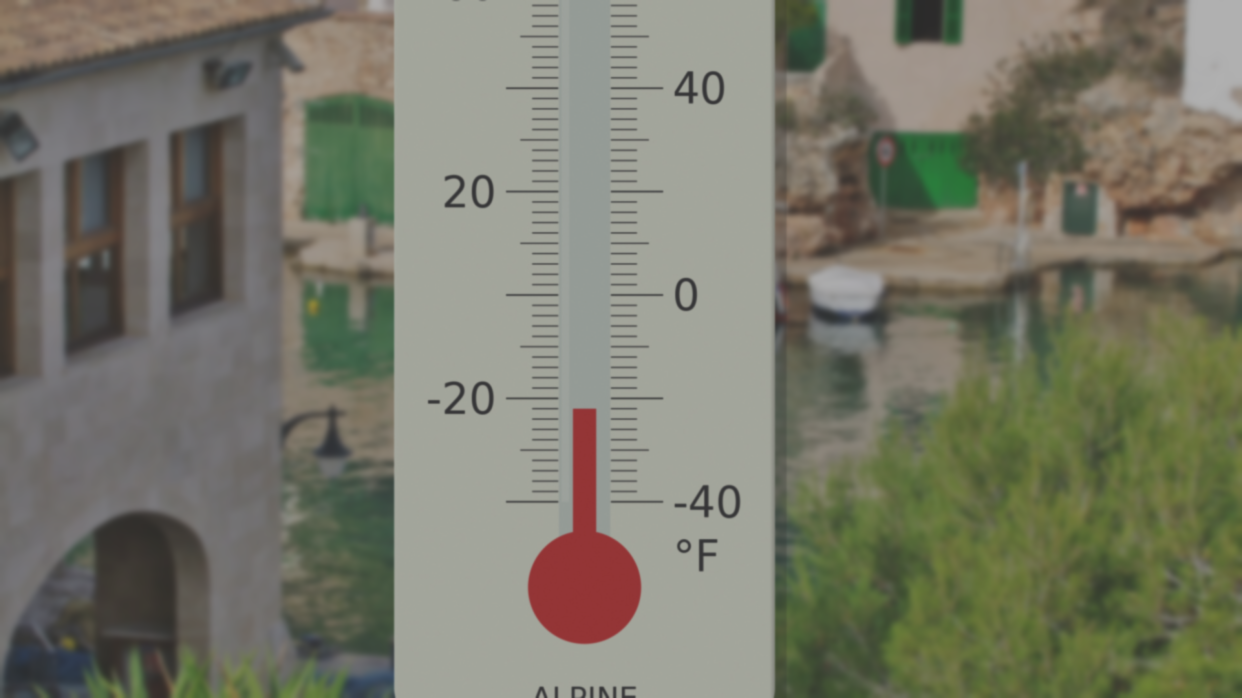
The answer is **-22** °F
